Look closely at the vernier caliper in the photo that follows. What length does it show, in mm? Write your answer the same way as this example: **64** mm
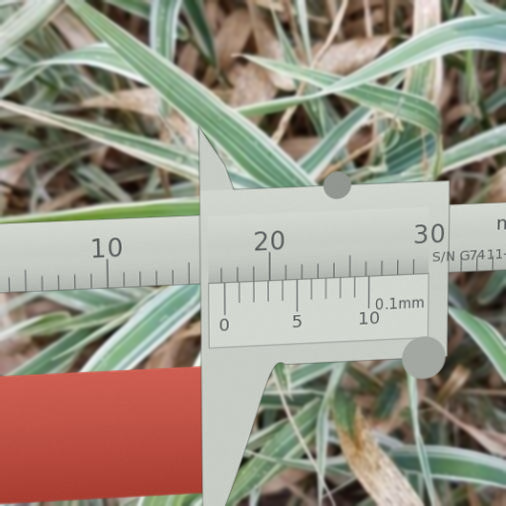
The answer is **17.2** mm
